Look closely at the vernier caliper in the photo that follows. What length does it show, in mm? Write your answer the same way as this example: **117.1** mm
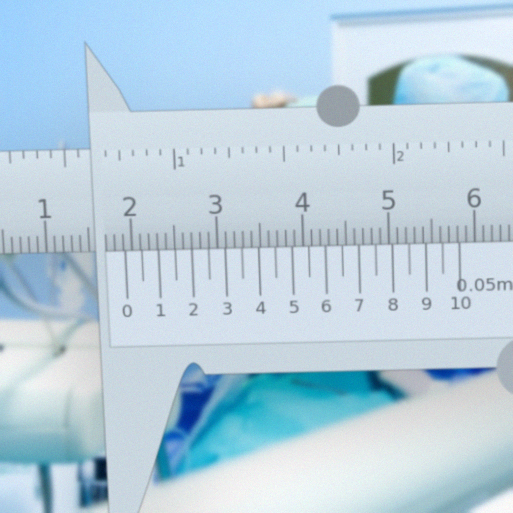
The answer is **19.2** mm
